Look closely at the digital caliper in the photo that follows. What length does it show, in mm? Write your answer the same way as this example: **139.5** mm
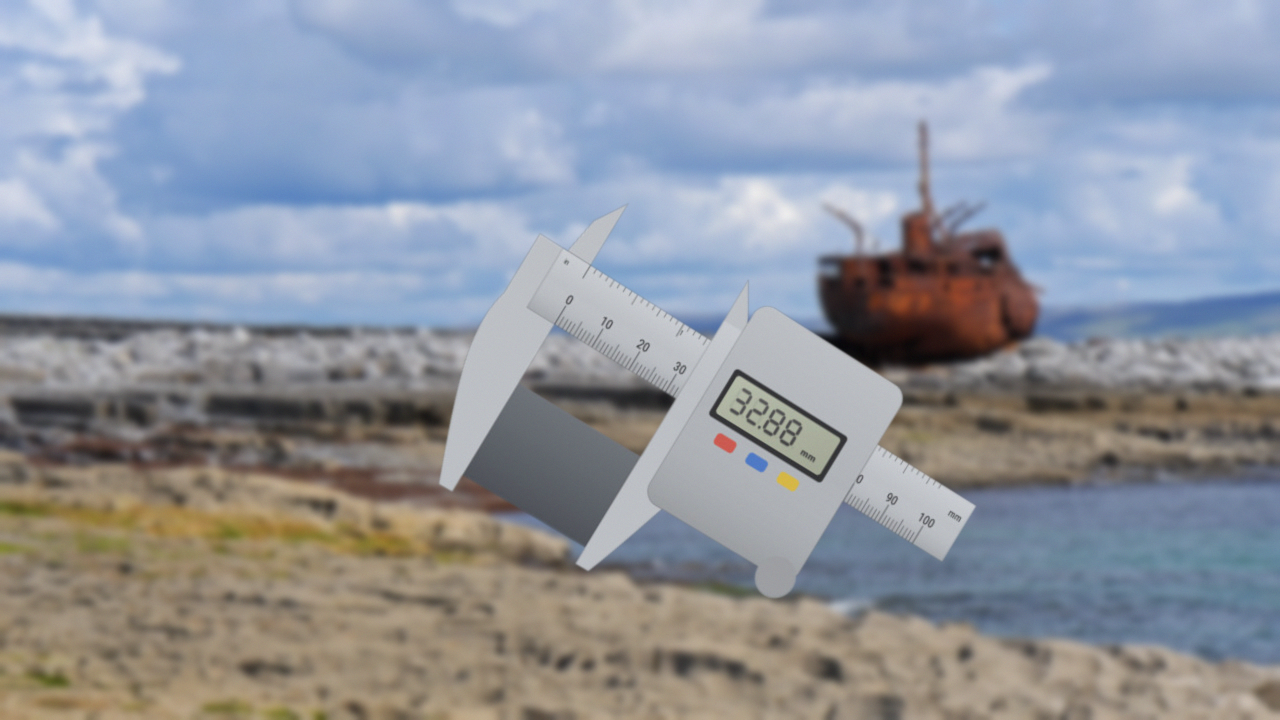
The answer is **32.88** mm
